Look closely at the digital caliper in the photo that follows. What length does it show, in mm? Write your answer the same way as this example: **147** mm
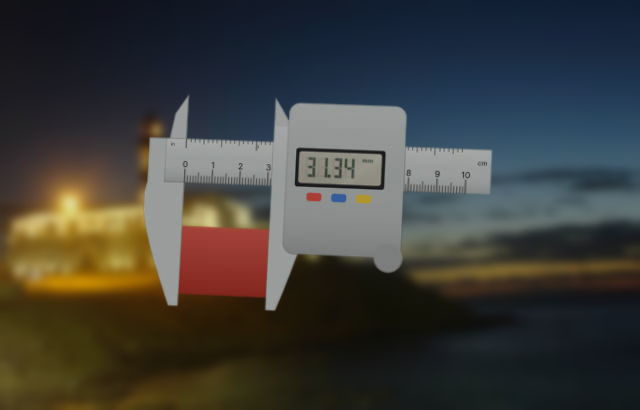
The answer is **31.34** mm
